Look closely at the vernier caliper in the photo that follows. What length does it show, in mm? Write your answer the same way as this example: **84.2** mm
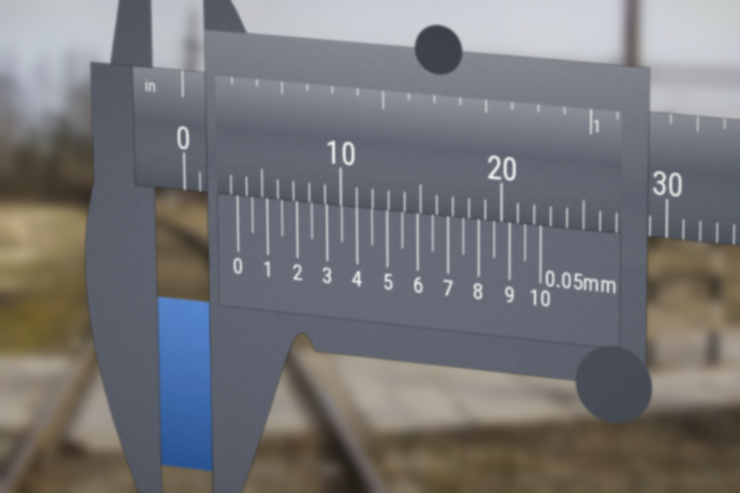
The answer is **3.4** mm
